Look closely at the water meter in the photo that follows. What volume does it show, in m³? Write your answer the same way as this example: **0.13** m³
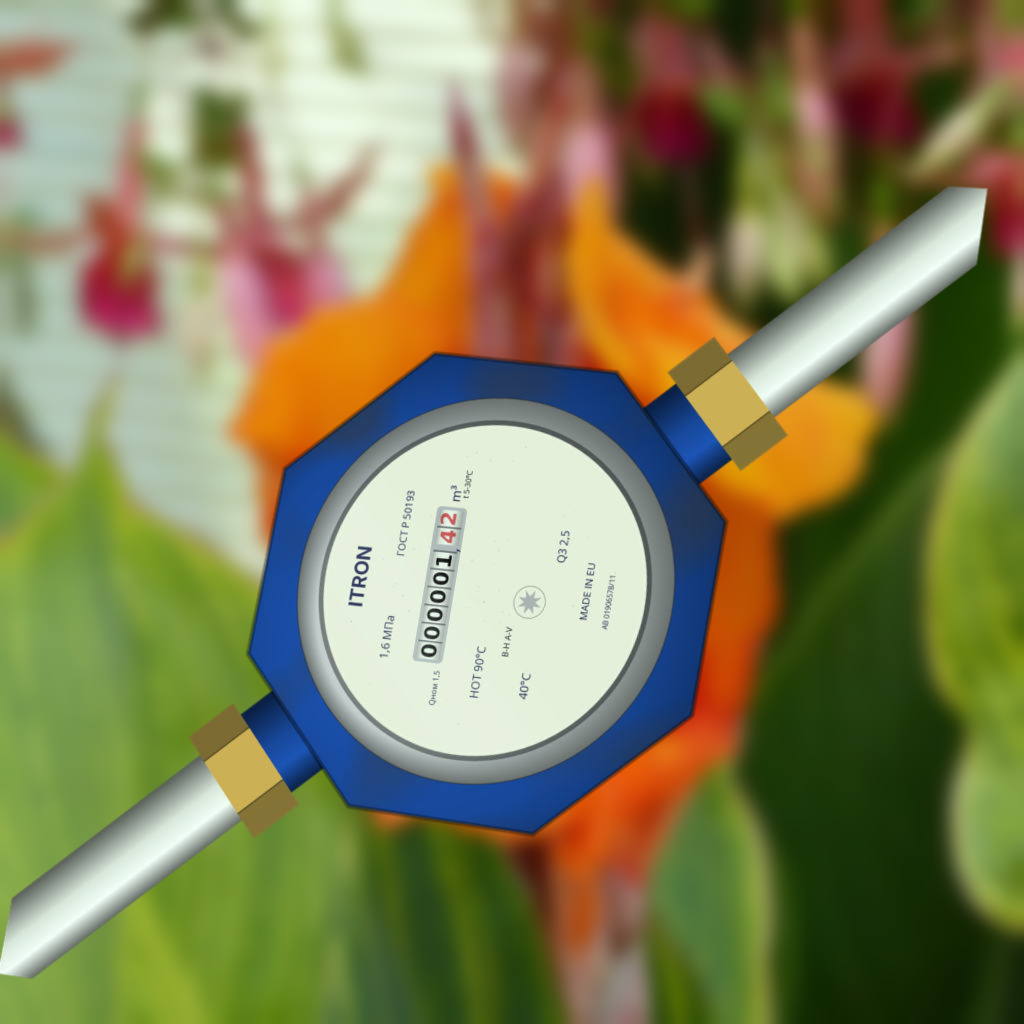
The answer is **1.42** m³
